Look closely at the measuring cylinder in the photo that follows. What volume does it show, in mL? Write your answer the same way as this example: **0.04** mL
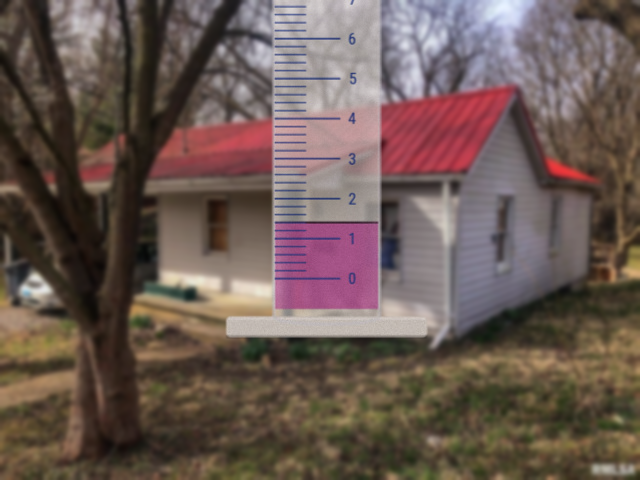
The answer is **1.4** mL
